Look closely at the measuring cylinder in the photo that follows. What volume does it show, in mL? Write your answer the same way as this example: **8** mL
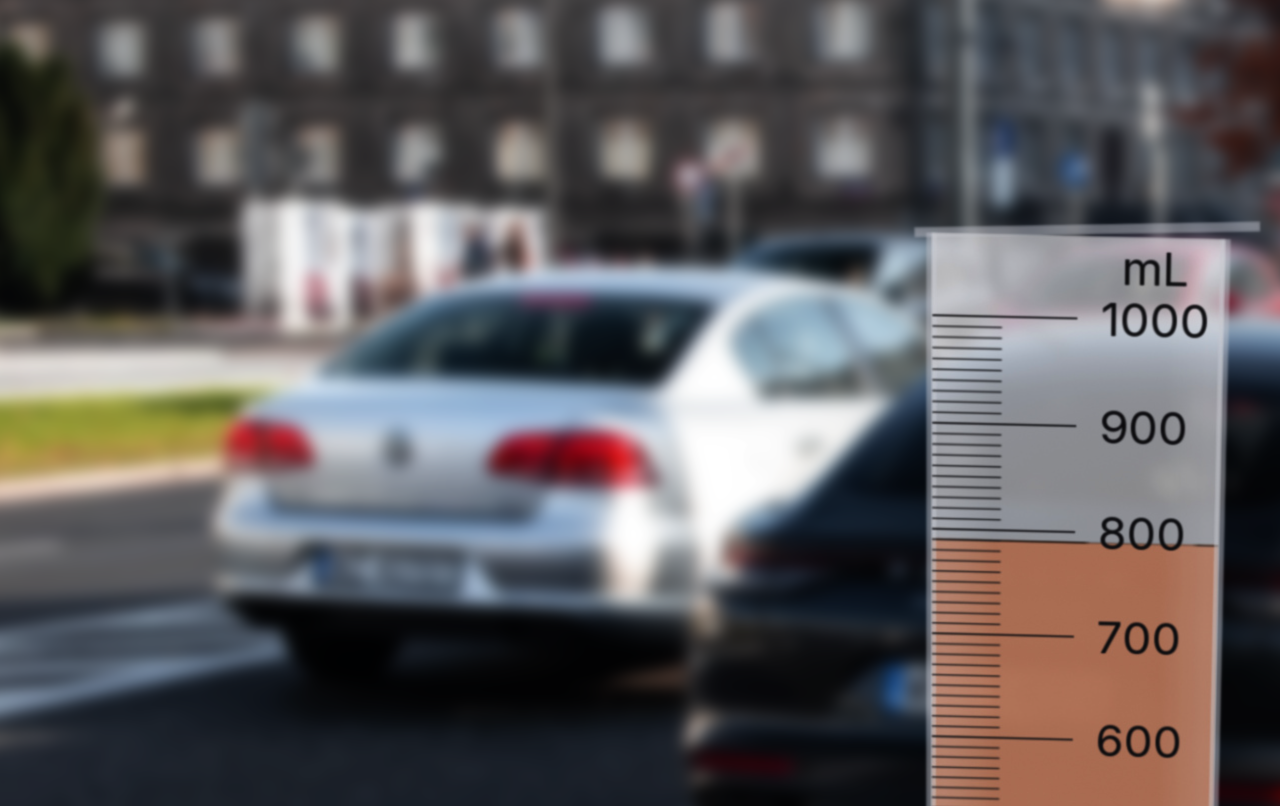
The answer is **790** mL
